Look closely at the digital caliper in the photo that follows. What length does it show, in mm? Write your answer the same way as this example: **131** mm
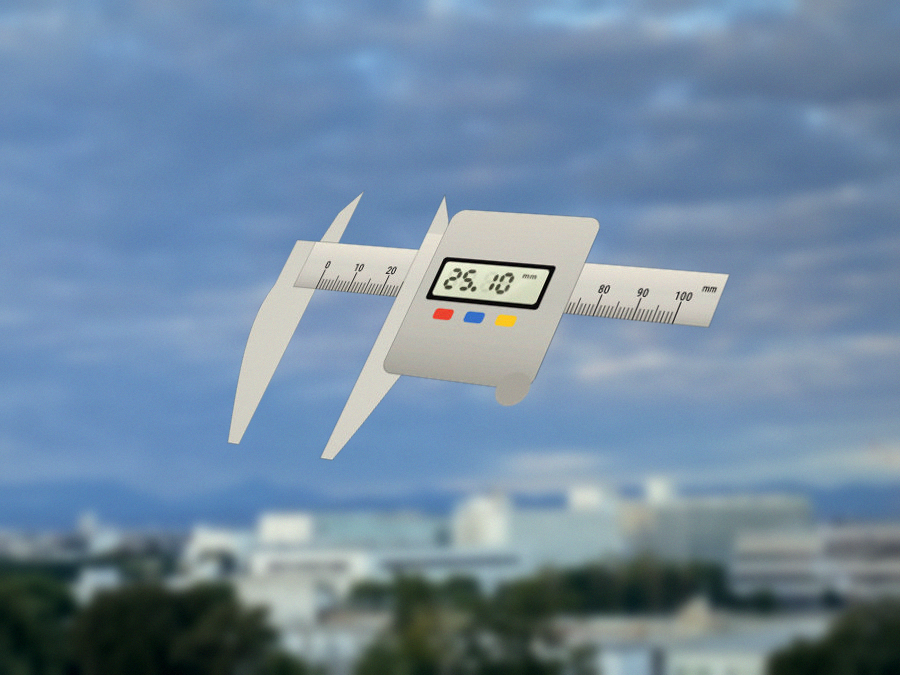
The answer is **25.10** mm
